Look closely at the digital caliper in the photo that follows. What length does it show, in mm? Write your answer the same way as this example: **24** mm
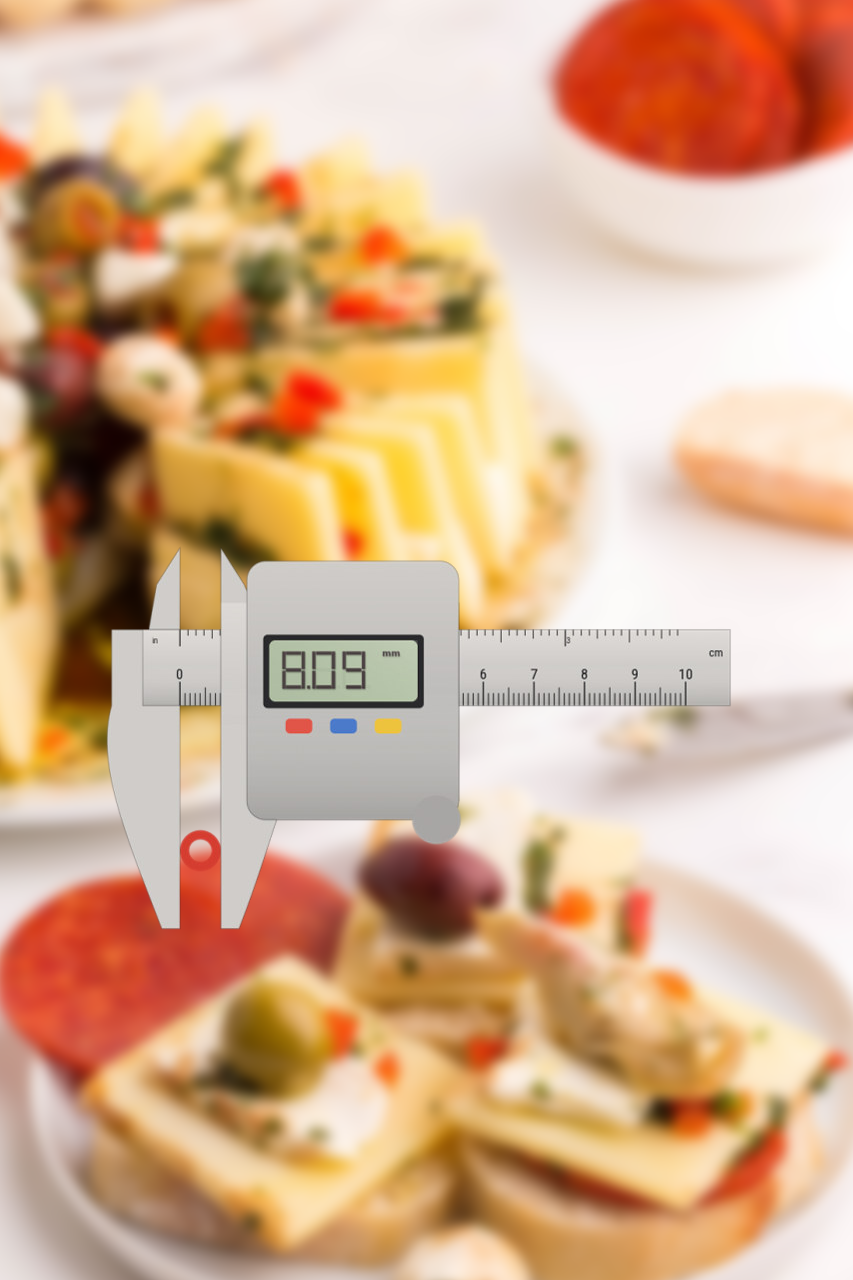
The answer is **8.09** mm
